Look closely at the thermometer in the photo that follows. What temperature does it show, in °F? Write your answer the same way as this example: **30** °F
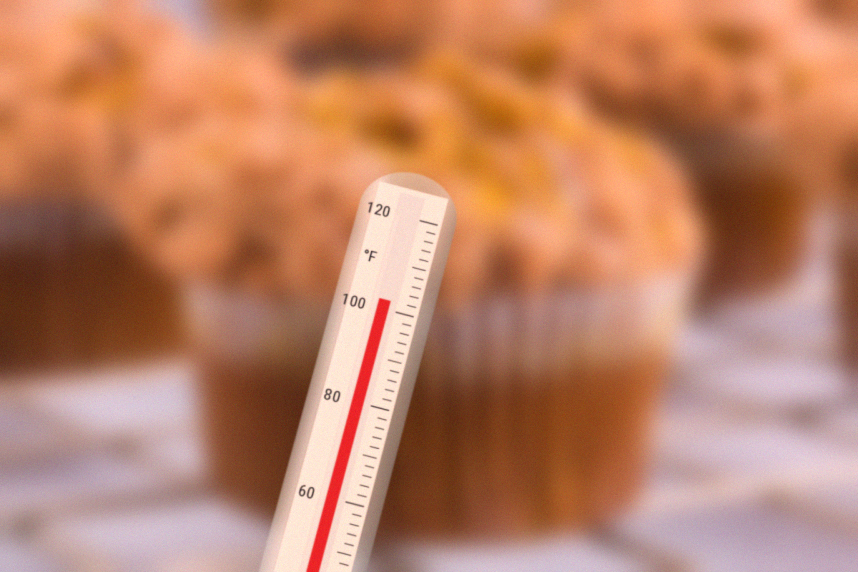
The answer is **102** °F
